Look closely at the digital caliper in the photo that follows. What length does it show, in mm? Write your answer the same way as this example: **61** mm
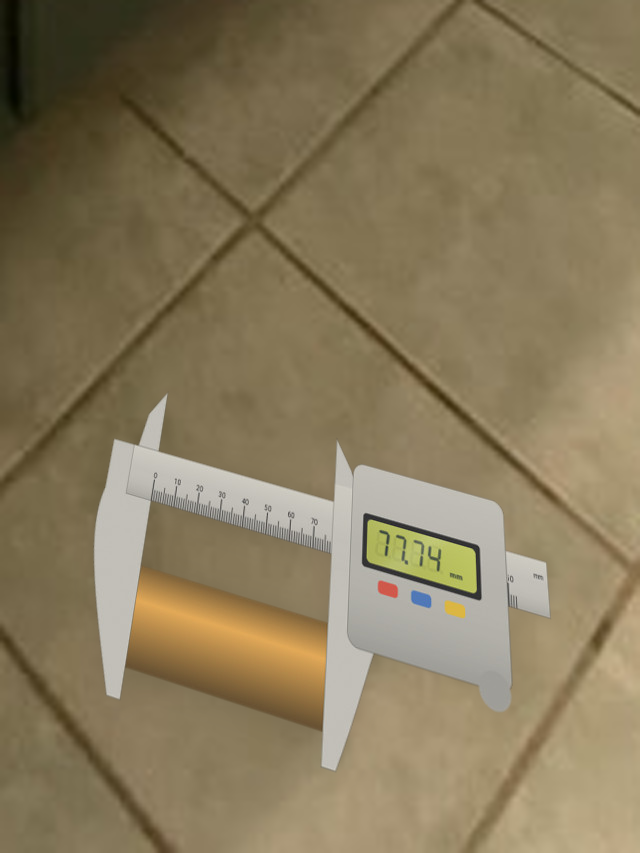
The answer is **77.74** mm
